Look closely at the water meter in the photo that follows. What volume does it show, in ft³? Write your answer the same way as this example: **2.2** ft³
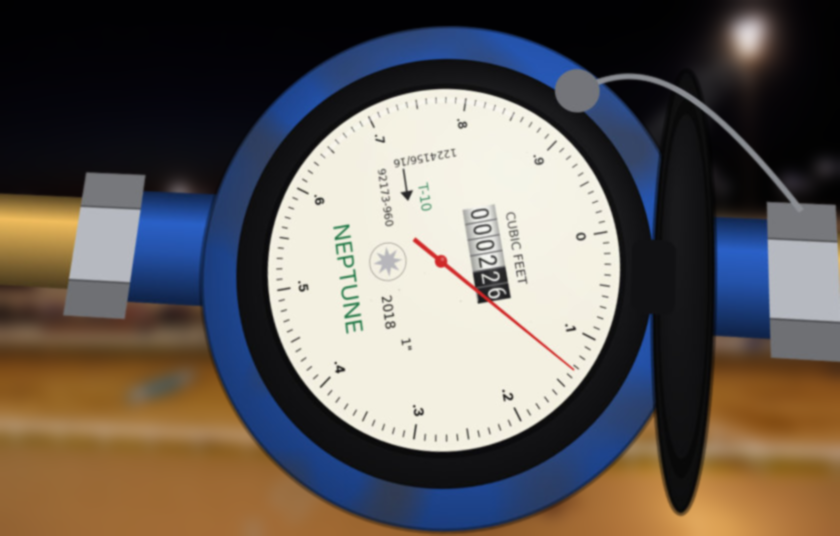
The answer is **226.13** ft³
